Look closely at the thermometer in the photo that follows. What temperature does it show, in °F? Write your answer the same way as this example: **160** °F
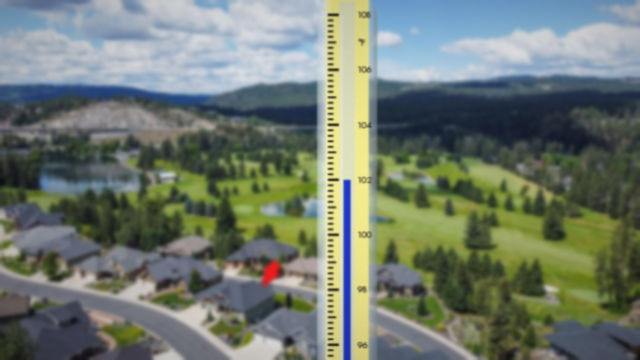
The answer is **102** °F
